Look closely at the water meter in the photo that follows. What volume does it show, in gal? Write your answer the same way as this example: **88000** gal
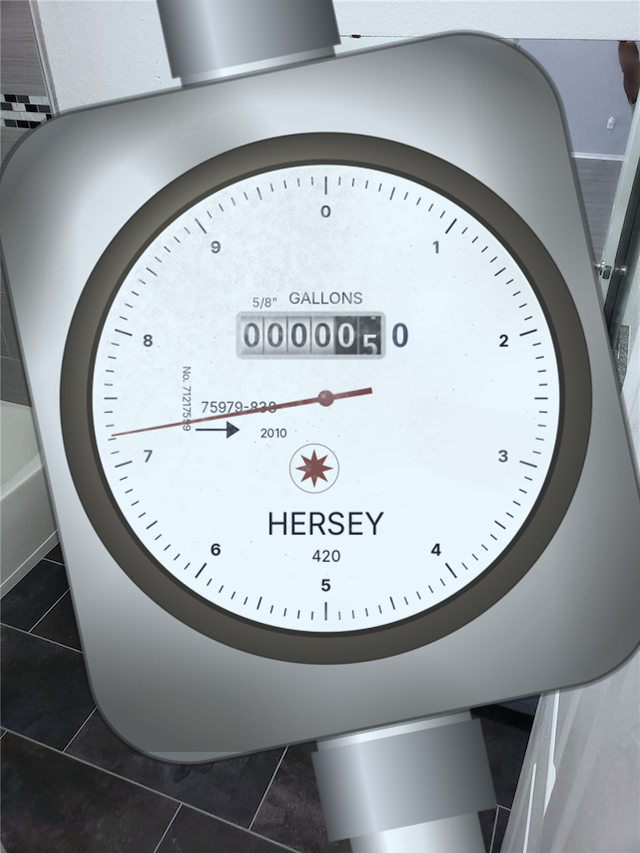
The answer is **47.2** gal
